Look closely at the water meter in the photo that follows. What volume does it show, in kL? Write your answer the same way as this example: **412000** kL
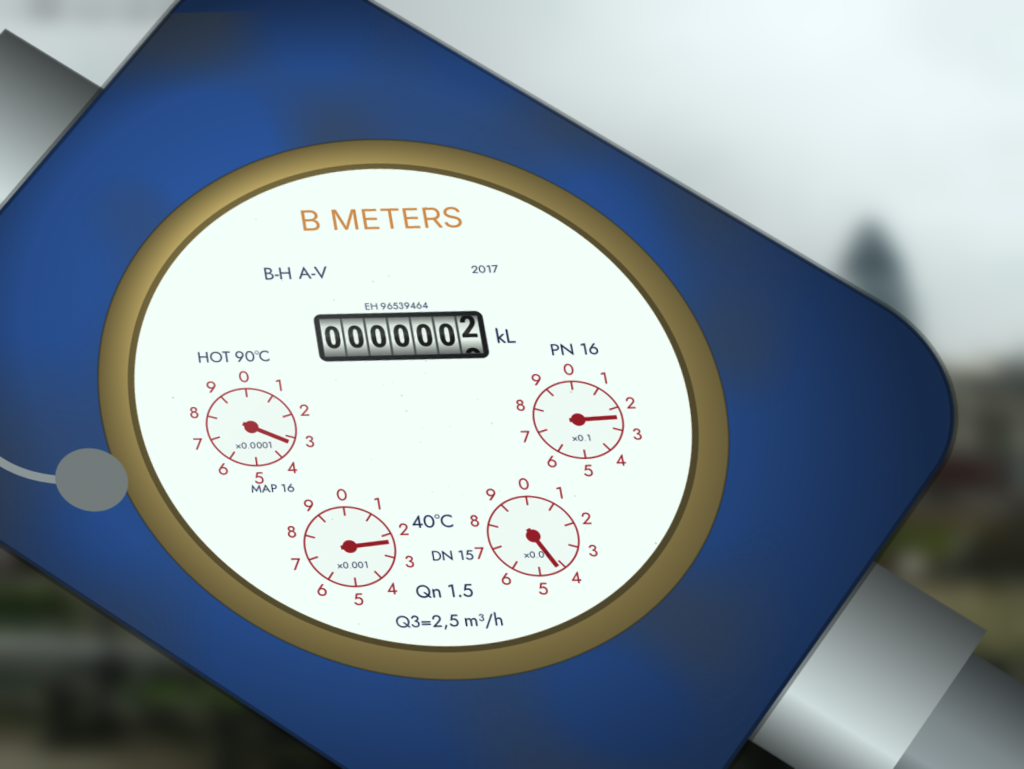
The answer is **2.2423** kL
